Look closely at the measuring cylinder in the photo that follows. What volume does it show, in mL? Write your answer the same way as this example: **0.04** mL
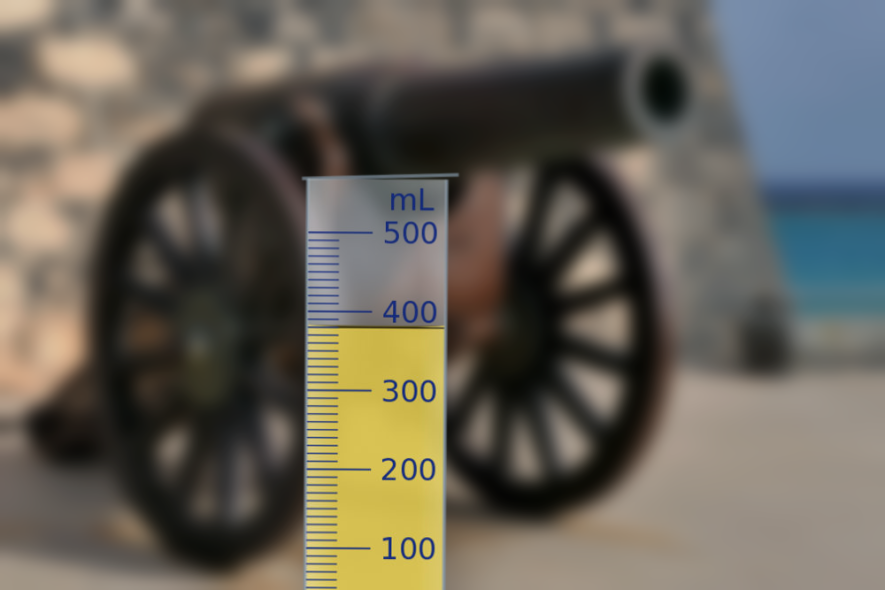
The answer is **380** mL
